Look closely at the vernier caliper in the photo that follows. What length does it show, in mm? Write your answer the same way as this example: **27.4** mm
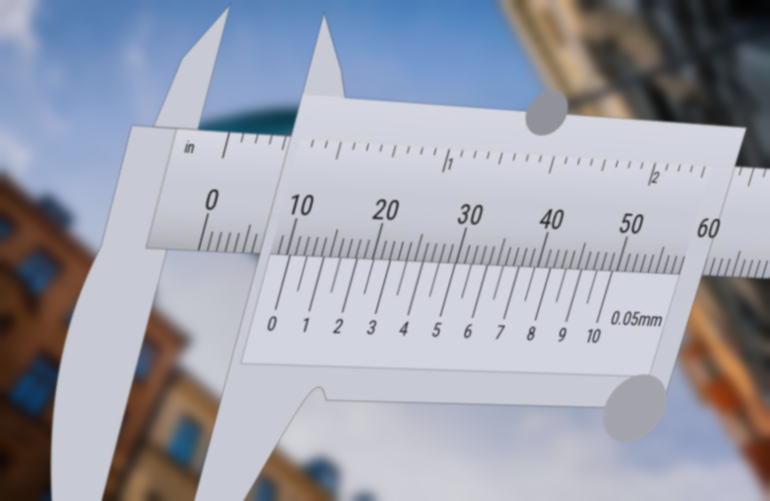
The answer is **10.4** mm
